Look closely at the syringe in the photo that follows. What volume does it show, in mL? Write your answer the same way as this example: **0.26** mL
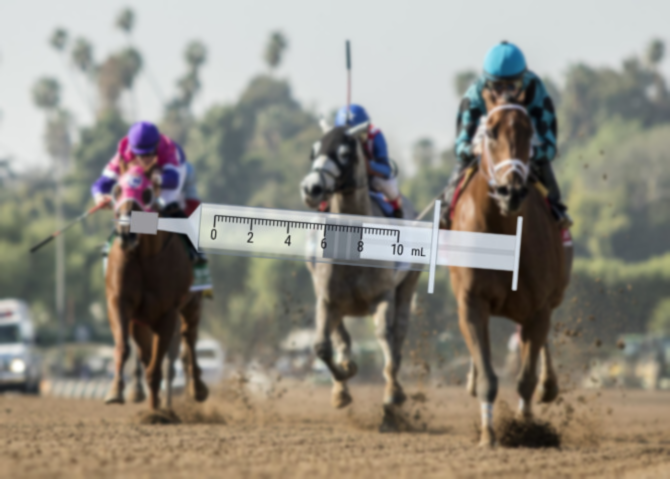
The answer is **6** mL
